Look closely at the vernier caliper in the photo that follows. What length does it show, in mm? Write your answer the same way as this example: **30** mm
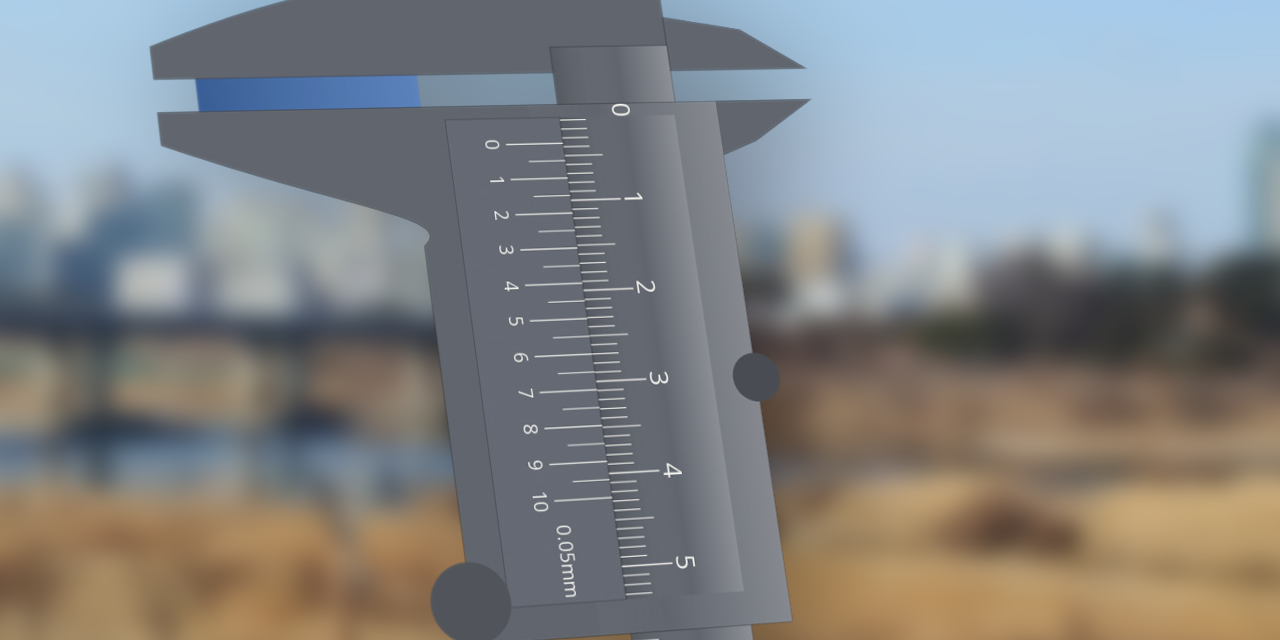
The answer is **3.6** mm
